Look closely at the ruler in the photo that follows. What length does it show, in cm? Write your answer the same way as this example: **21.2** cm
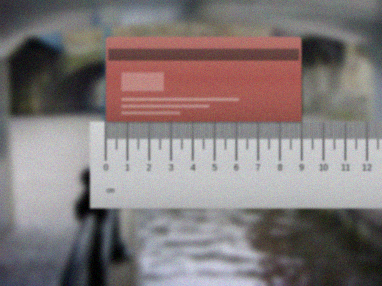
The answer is **9** cm
